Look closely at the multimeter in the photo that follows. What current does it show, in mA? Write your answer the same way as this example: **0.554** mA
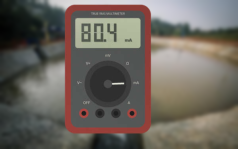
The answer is **80.4** mA
